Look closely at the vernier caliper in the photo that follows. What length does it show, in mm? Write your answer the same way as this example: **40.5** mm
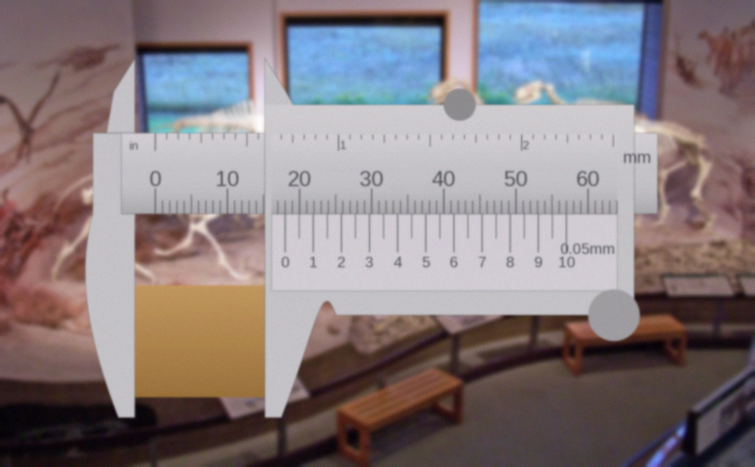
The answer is **18.0** mm
